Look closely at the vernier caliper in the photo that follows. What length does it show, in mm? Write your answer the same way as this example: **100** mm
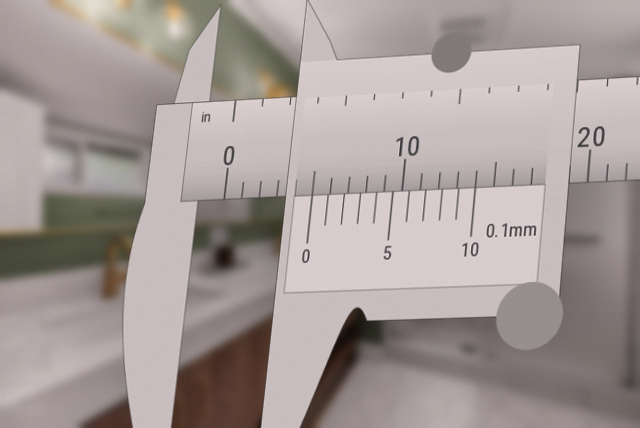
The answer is **5.0** mm
